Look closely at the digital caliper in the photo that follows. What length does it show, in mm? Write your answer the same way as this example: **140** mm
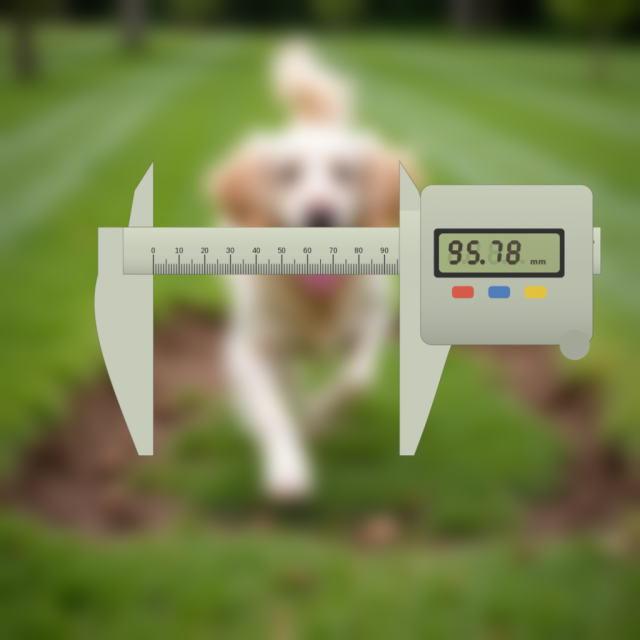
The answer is **95.78** mm
